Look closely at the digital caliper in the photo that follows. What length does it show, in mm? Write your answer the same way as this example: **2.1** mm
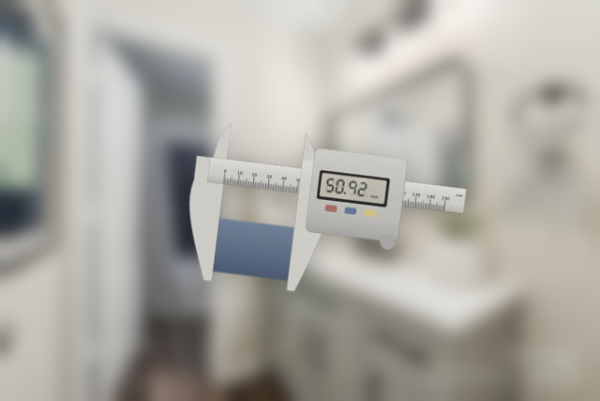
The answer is **50.92** mm
